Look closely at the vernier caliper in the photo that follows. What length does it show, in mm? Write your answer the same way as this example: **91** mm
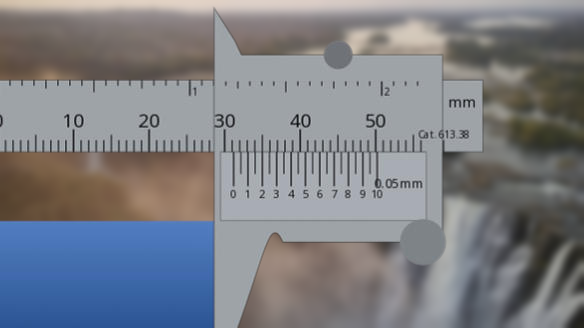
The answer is **31.2** mm
